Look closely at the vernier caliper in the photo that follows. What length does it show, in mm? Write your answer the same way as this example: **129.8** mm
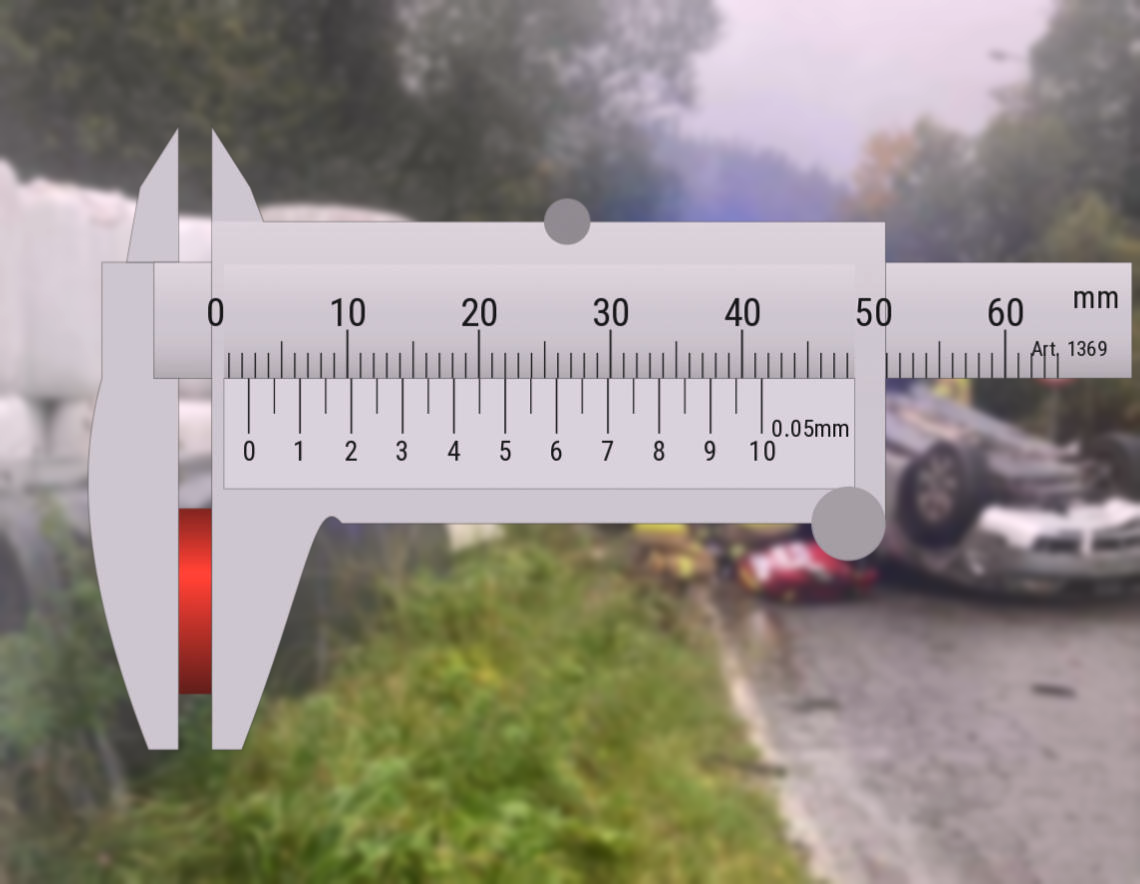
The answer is **2.5** mm
